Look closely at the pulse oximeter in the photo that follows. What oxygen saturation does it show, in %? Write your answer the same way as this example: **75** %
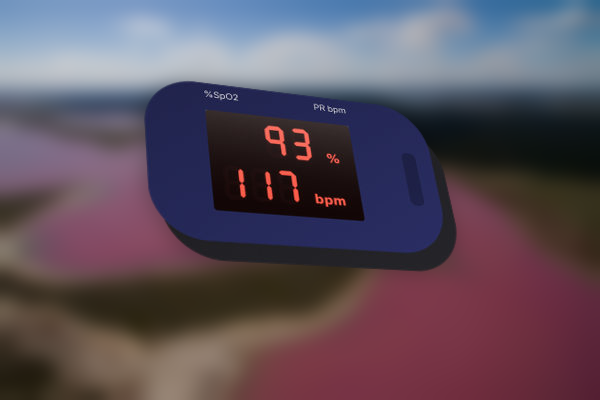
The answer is **93** %
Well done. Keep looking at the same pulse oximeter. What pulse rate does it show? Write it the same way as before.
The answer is **117** bpm
